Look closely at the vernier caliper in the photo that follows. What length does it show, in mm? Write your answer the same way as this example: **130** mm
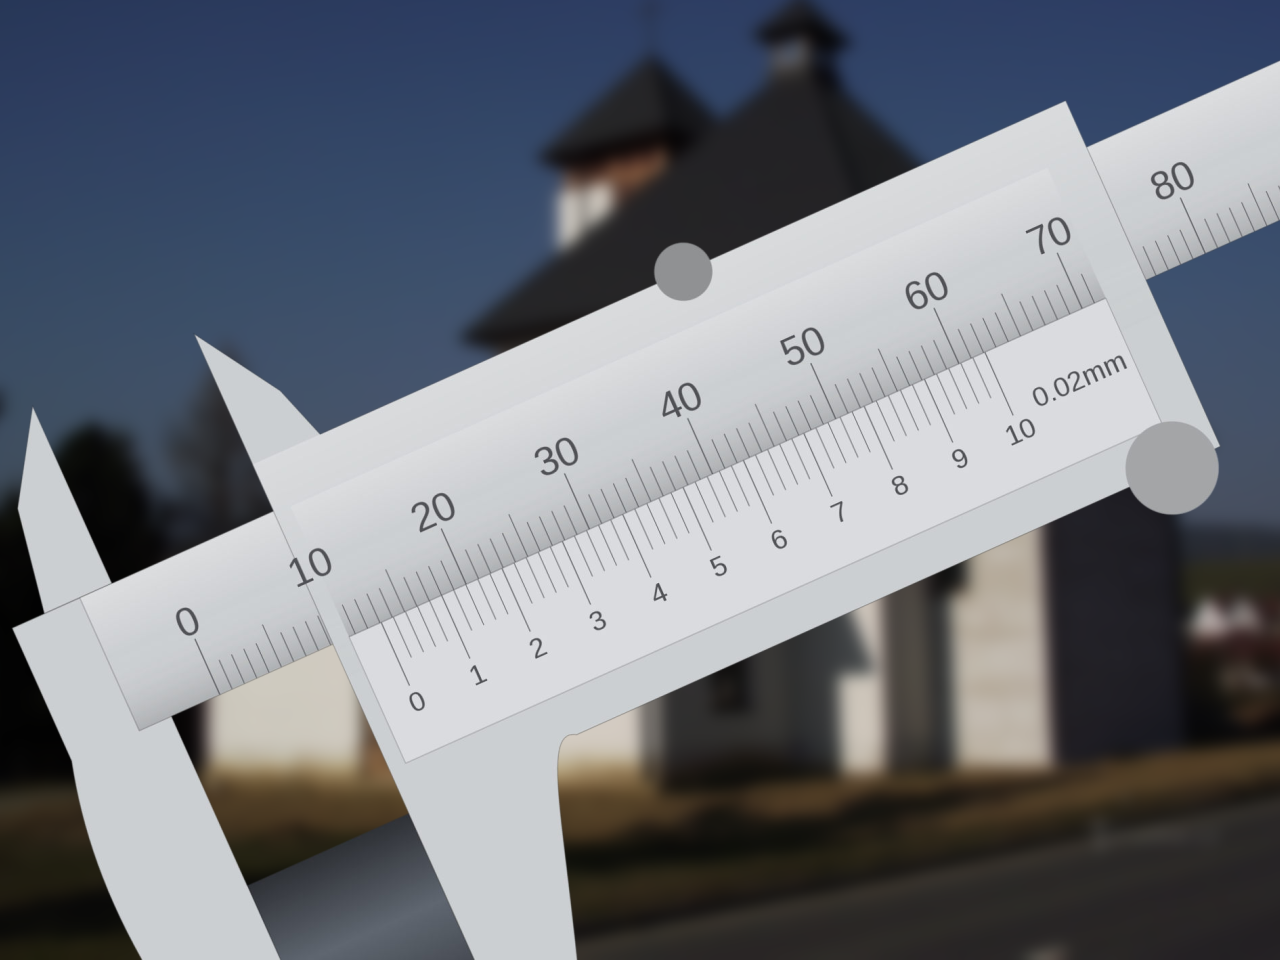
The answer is **13.1** mm
